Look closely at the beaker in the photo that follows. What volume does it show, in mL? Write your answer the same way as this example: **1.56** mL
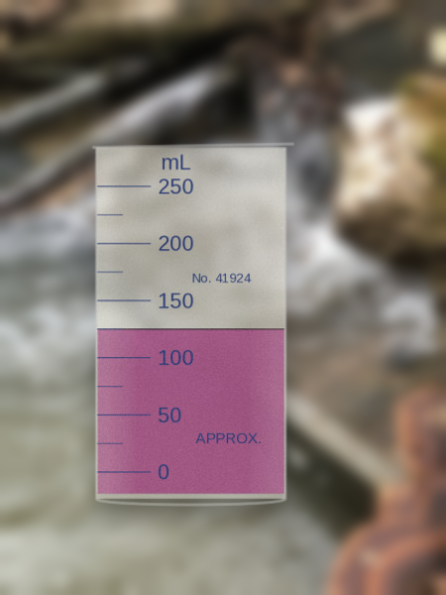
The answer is **125** mL
